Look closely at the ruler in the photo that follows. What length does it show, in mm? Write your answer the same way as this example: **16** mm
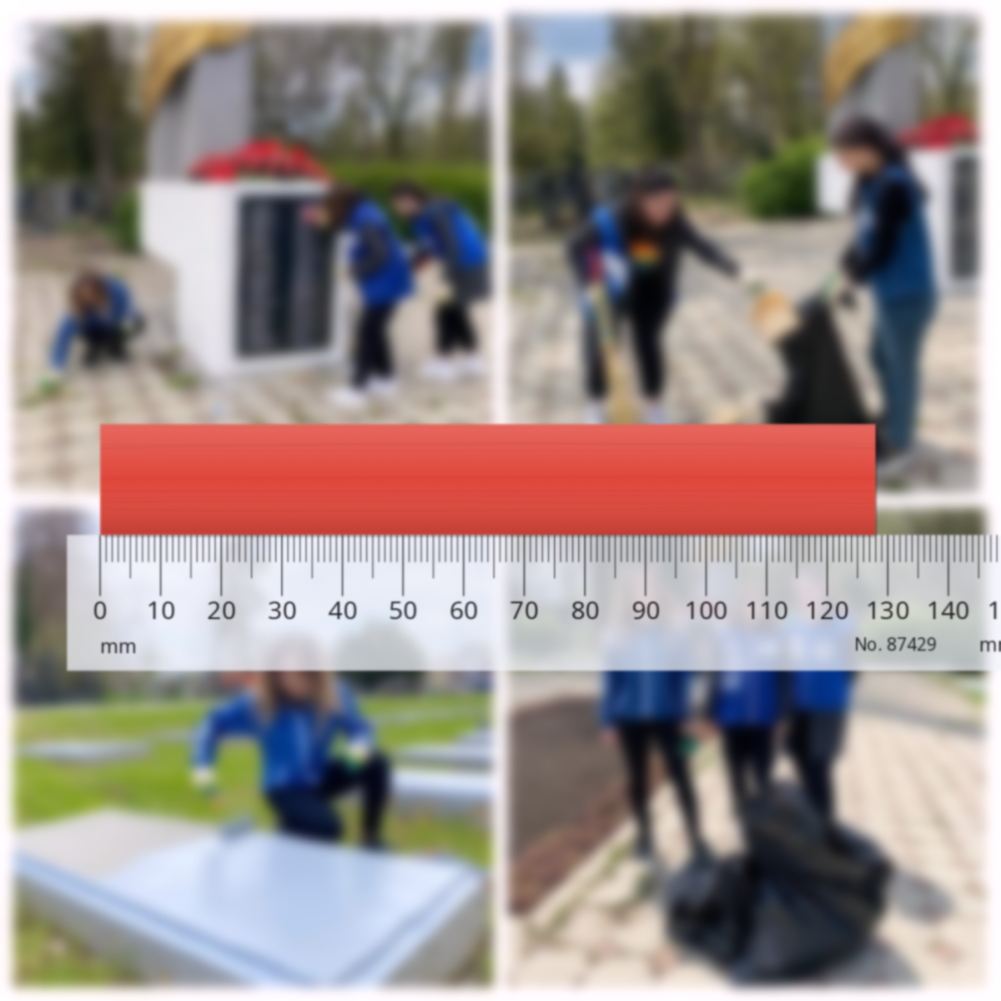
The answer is **128** mm
